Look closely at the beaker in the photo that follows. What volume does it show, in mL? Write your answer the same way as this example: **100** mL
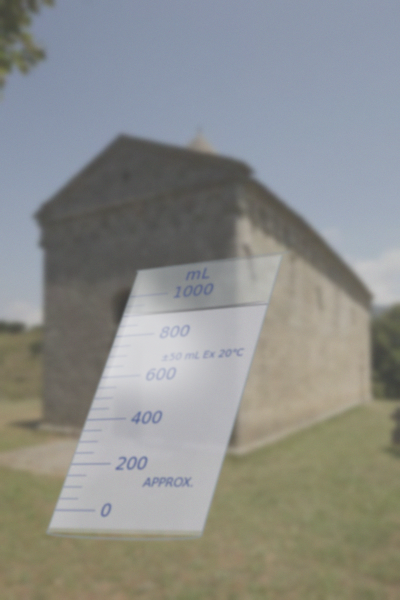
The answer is **900** mL
